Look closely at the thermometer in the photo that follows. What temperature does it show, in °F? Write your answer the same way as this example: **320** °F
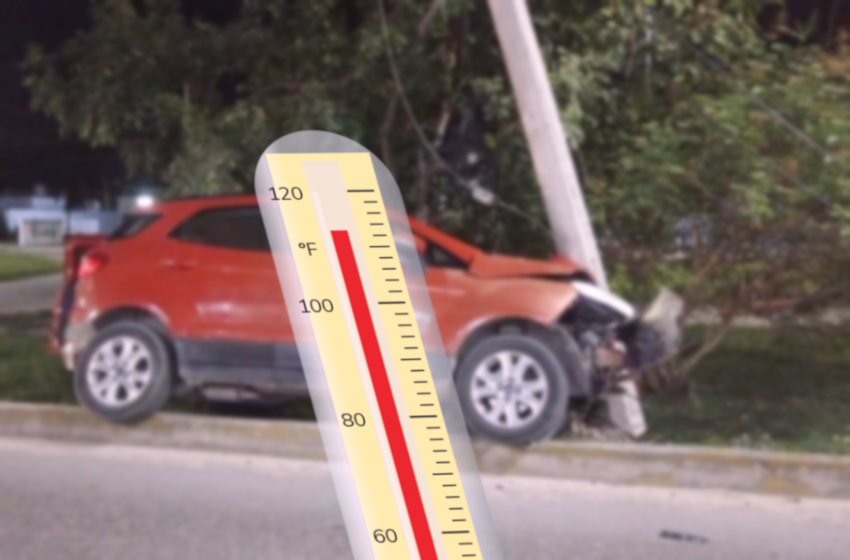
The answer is **113** °F
